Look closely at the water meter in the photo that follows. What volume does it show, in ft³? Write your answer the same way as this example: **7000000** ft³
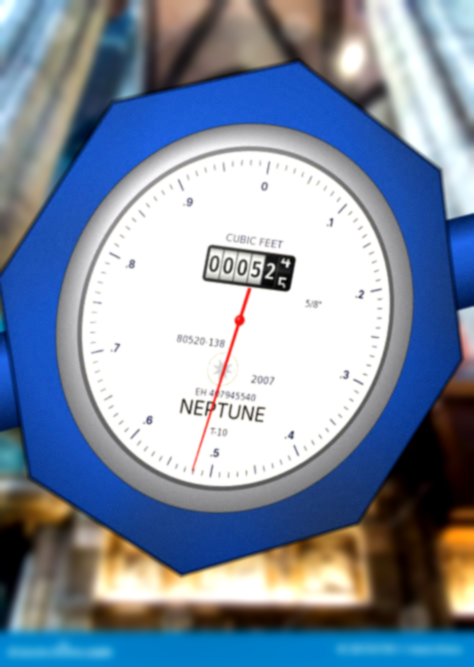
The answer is **524.52** ft³
